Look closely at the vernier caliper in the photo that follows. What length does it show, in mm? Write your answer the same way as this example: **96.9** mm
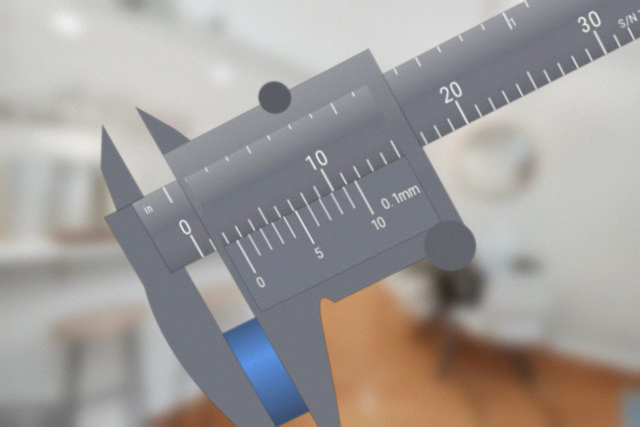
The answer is **2.6** mm
